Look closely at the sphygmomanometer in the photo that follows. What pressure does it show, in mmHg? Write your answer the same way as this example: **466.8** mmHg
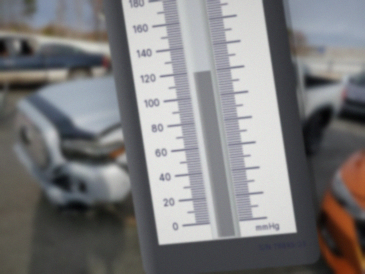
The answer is **120** mmHg
